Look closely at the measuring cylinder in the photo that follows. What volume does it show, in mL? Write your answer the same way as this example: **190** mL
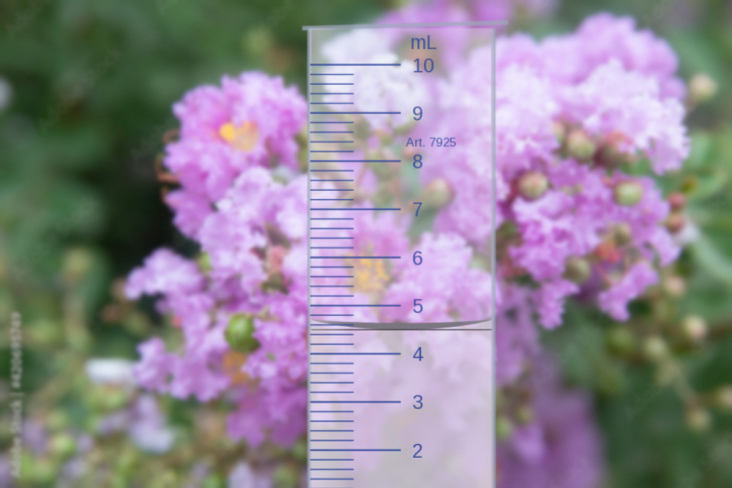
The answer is **4.5** mL
